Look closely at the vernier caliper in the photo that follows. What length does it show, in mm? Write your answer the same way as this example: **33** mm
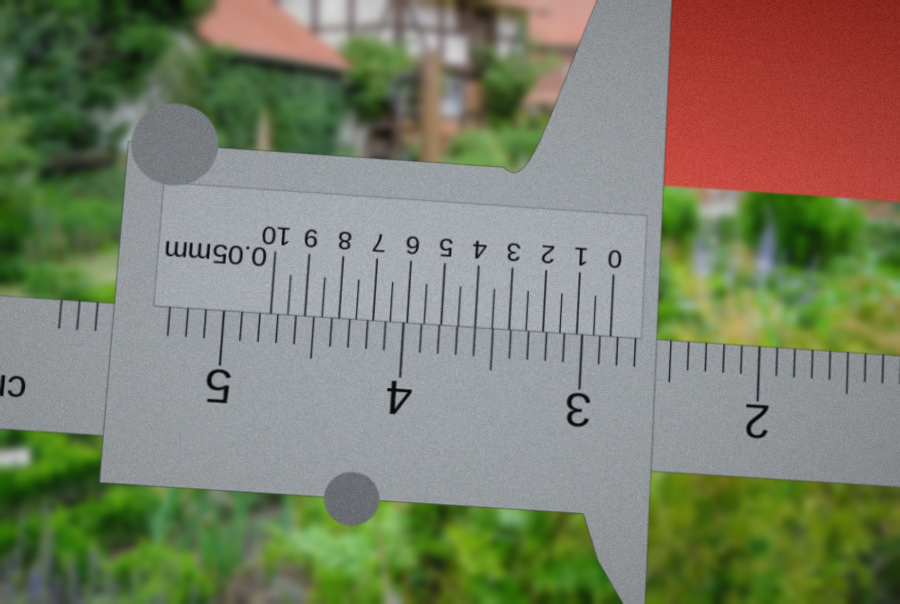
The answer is **28.4** mm
